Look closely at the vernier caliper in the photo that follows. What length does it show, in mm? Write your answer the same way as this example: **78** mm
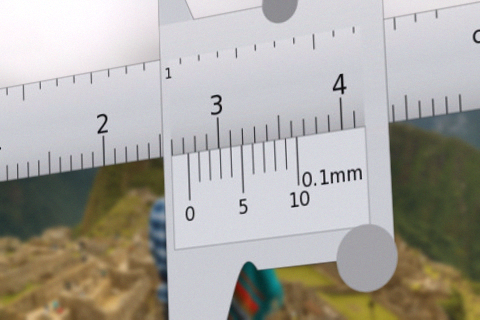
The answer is **27.4** mm
